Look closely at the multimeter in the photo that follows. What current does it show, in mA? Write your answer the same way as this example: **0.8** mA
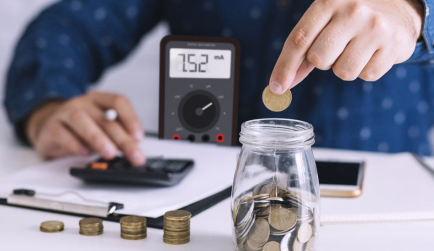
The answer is **7.52** mA
